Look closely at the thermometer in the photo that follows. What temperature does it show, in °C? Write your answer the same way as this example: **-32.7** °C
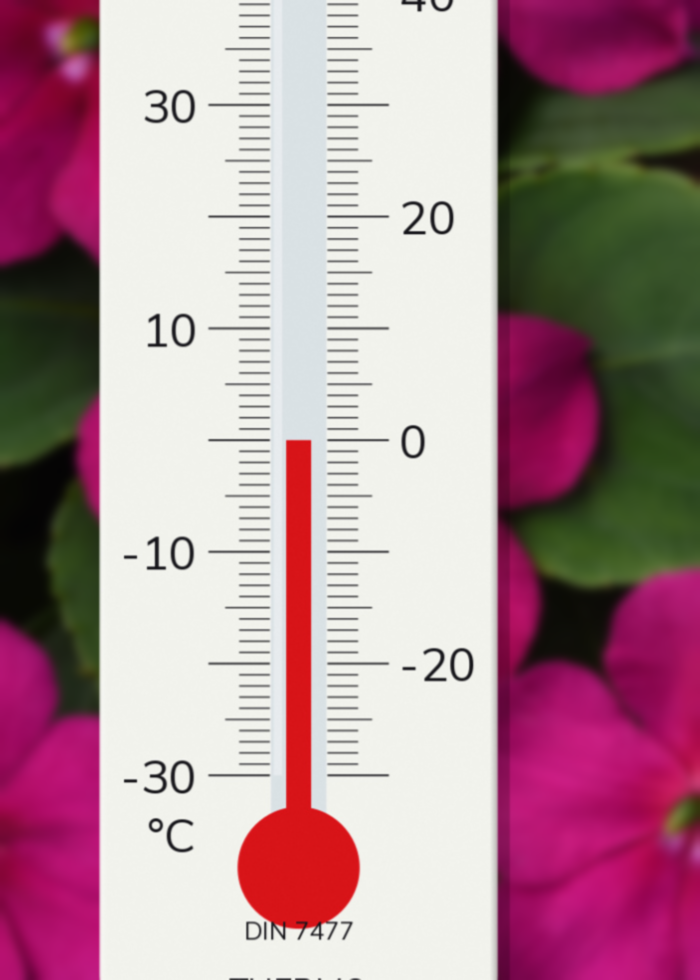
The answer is **0** °C
